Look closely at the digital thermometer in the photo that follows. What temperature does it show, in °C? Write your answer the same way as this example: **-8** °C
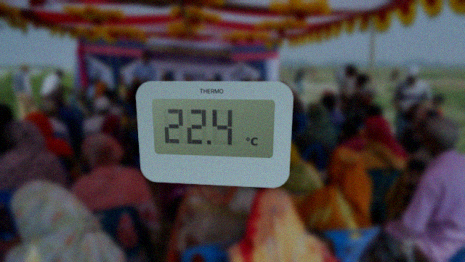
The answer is **22.4** °C
